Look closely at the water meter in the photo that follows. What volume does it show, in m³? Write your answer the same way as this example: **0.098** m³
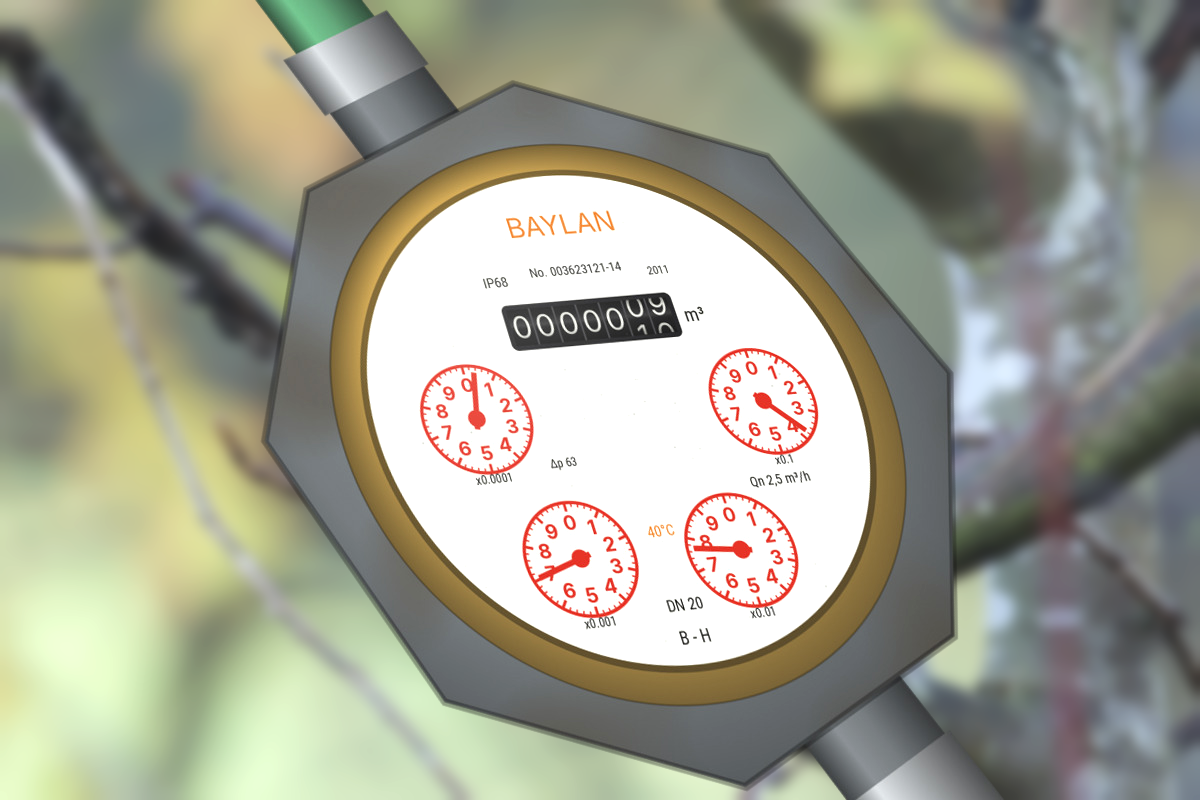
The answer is **9.3770** m³
